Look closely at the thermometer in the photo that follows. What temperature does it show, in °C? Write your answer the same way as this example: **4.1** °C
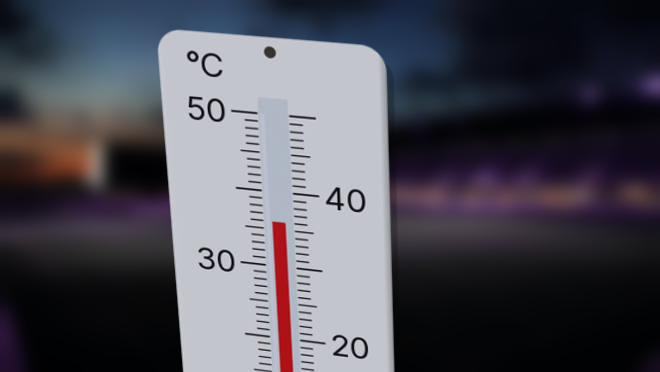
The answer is **36** °C
